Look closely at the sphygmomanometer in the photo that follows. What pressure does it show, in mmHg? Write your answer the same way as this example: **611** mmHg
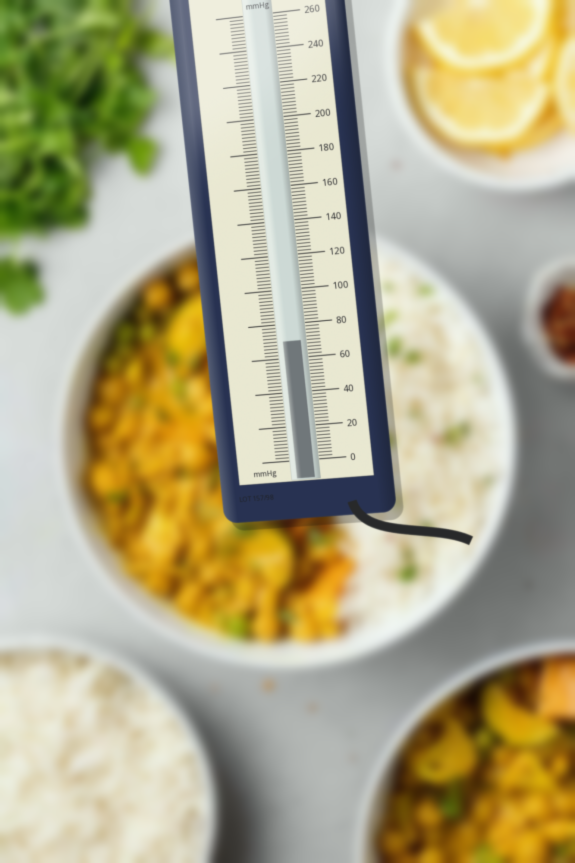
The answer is **70** mmHg
